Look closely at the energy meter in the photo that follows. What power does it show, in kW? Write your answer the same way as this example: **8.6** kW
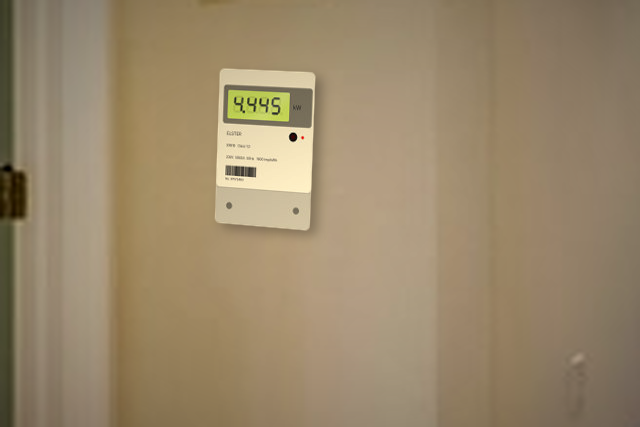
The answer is **4.445** kW
